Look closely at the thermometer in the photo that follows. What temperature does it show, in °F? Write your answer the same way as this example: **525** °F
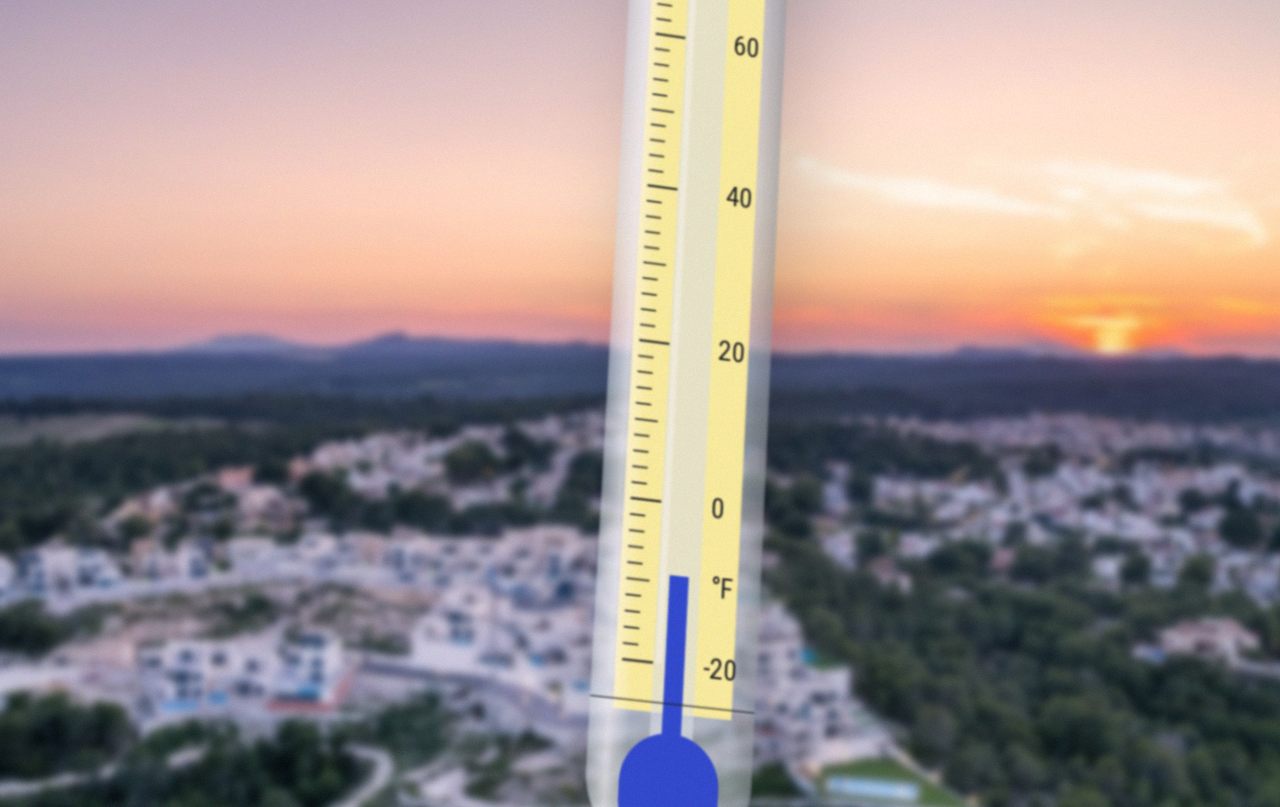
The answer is **-9** °F
